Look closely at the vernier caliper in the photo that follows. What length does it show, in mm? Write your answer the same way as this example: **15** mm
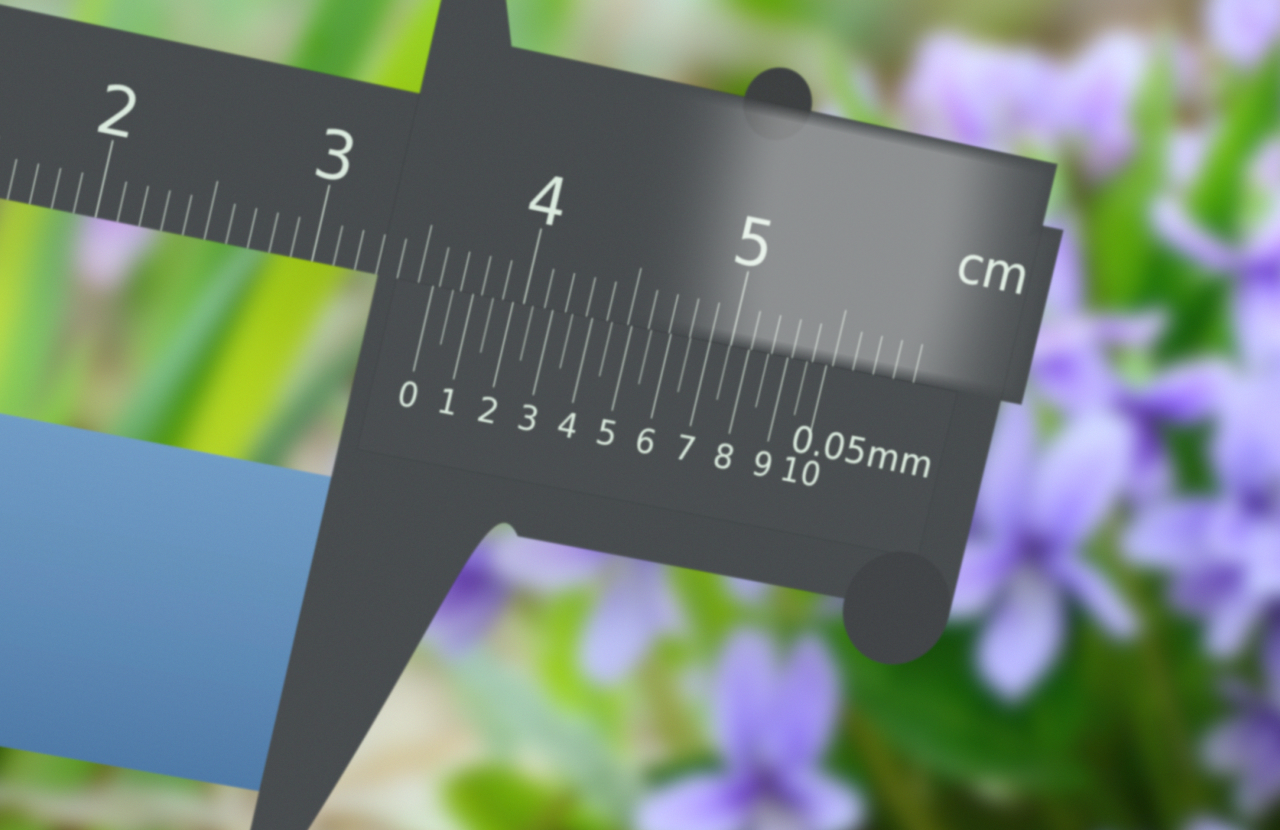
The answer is **35.7** mm
